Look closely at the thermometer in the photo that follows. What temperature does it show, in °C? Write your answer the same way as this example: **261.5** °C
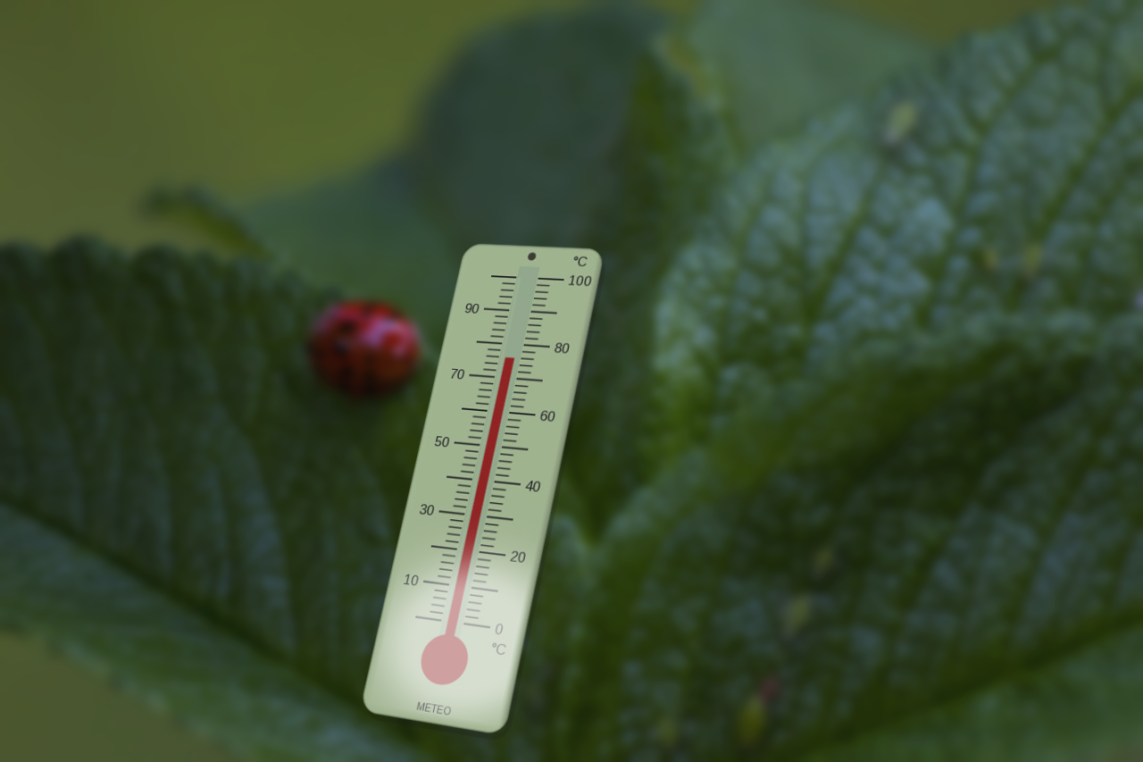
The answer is **76** °C
